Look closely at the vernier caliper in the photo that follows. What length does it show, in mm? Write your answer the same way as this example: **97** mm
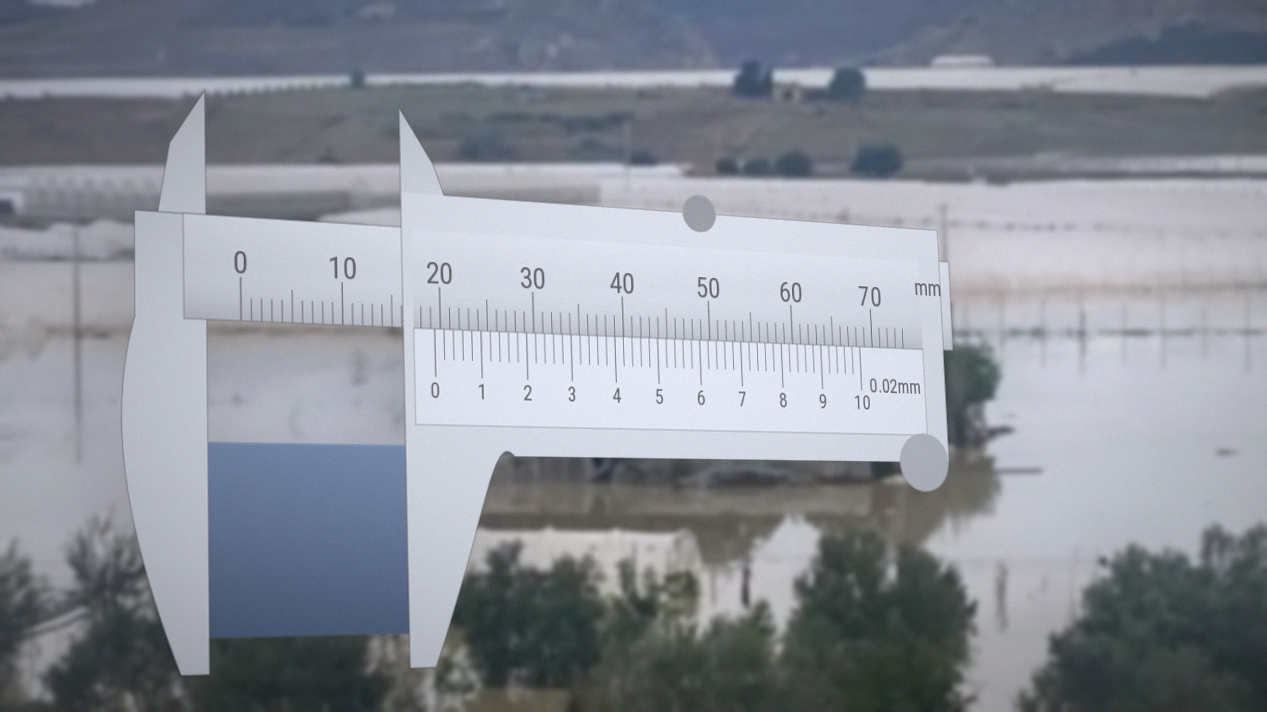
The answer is **19.4** mm
